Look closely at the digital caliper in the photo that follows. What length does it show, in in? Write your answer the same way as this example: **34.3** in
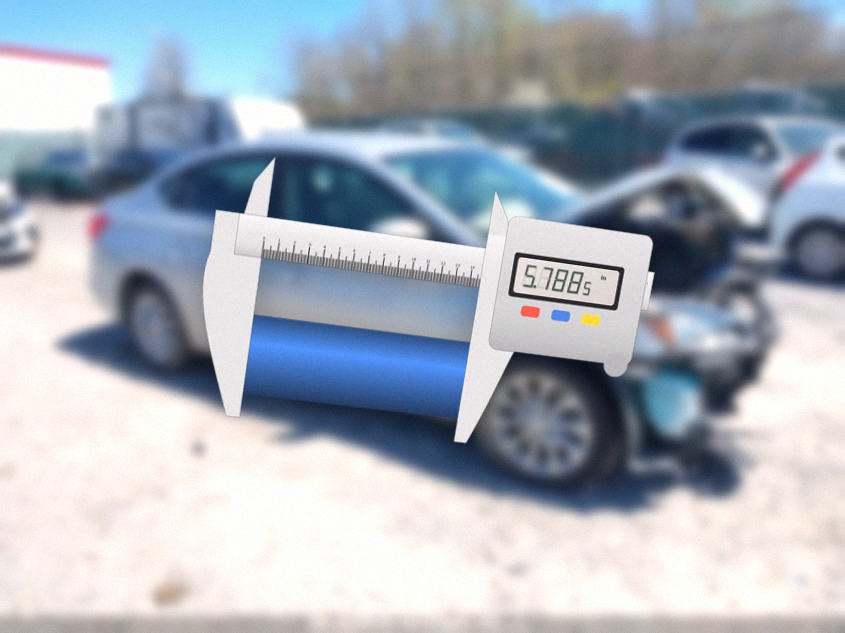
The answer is **5.7885** in
